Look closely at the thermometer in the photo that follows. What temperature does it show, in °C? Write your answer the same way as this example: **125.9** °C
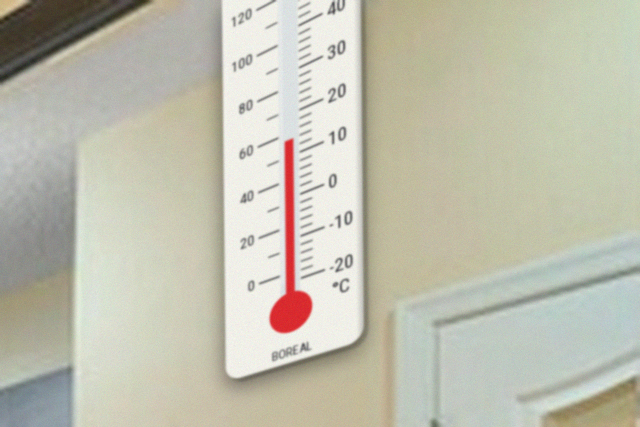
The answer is **14** °C
